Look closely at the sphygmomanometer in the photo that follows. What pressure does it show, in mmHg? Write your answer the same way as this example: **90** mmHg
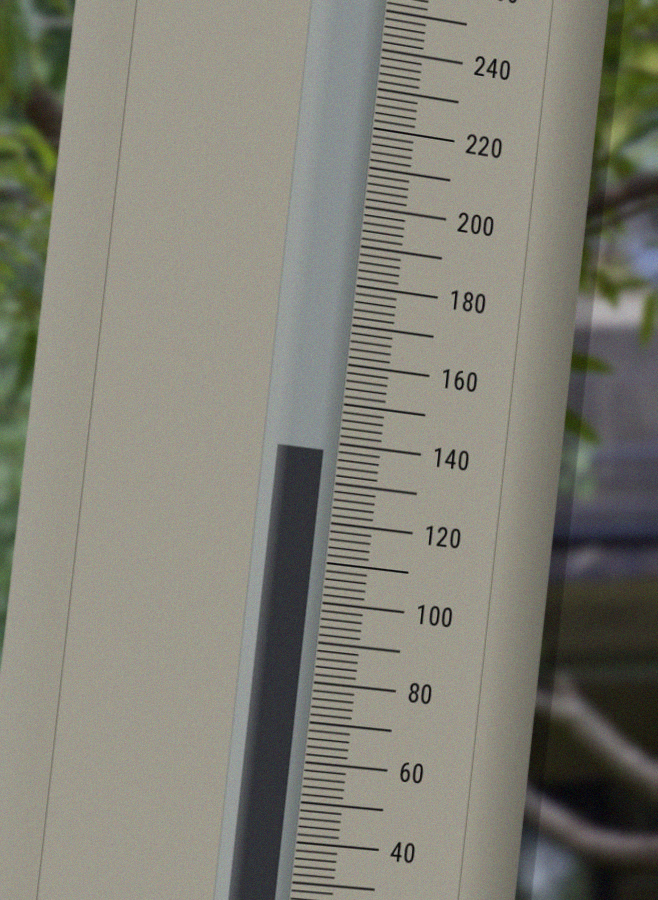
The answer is **138** mmHg
